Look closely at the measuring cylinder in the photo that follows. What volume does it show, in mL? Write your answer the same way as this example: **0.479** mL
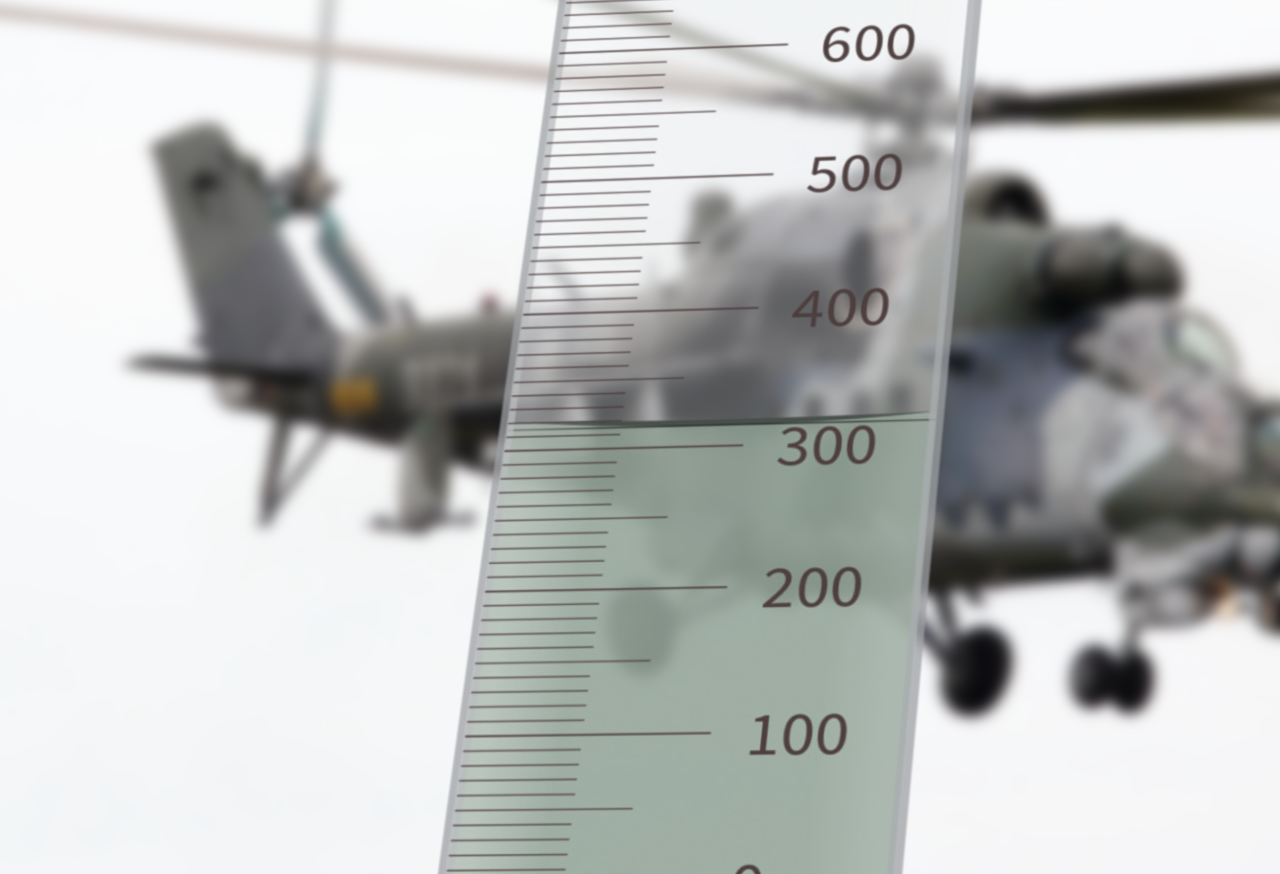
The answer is **315** mL
